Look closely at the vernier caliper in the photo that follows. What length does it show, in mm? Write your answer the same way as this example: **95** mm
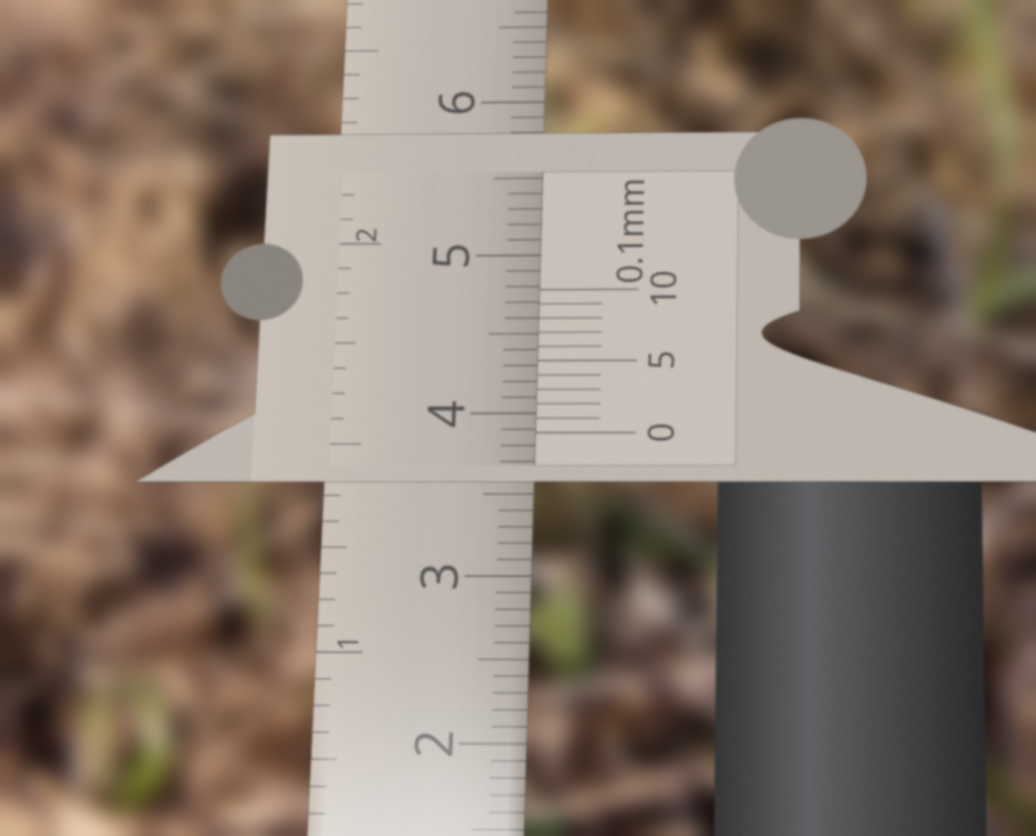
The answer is **38.8** mm
